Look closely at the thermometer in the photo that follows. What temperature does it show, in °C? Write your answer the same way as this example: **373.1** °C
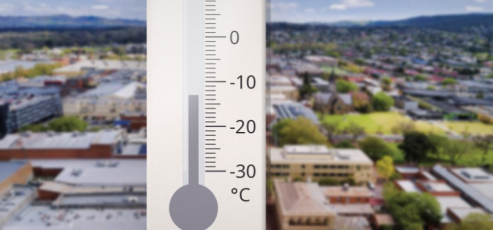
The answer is **-13** °C
